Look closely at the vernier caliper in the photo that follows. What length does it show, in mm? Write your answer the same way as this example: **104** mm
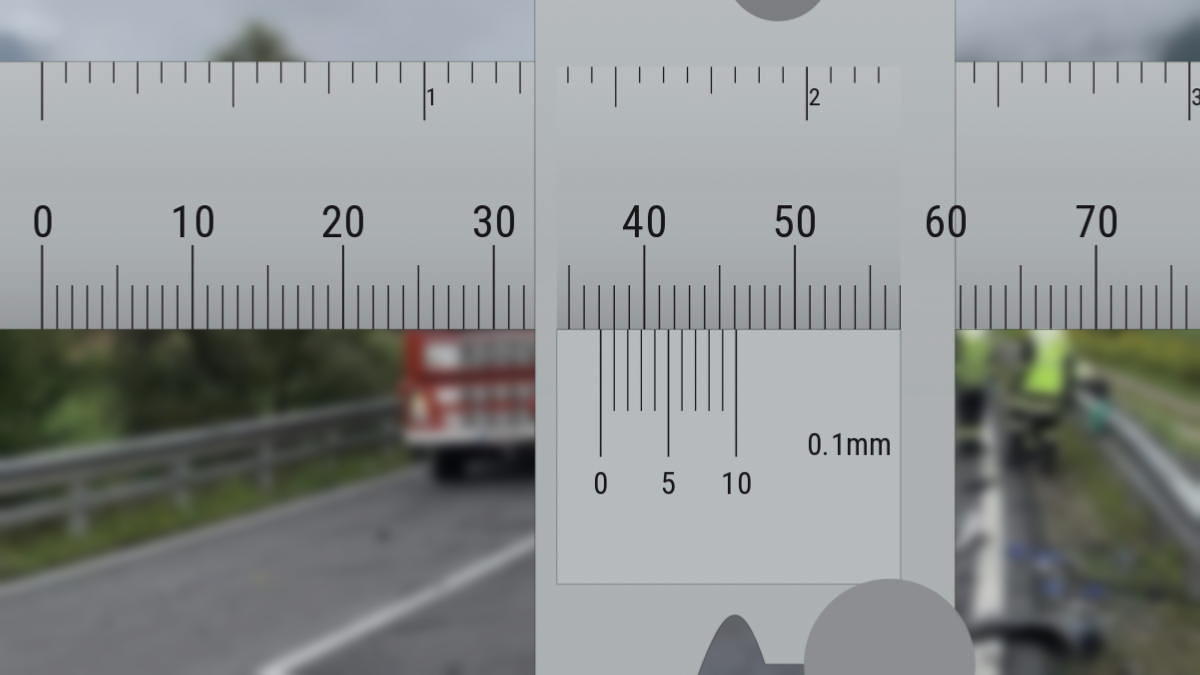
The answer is **37.1** mm
